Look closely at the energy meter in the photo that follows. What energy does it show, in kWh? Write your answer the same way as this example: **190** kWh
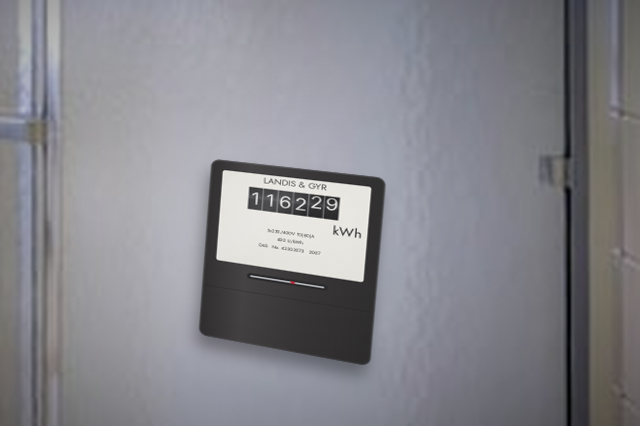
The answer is **116229** kWh
